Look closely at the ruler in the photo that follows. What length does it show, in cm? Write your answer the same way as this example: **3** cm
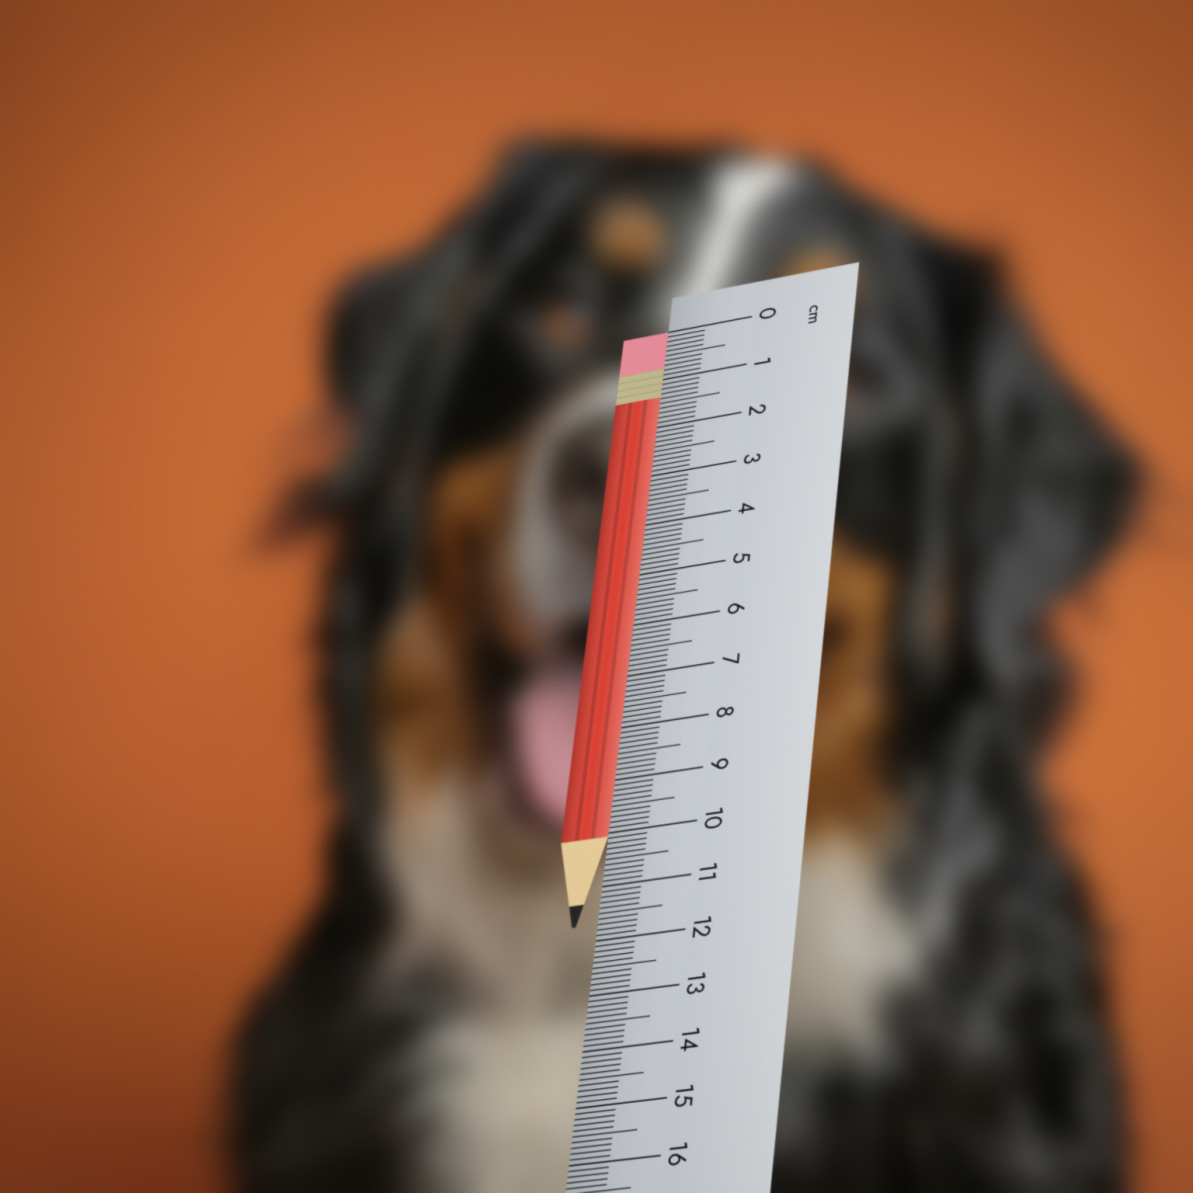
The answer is **11.7** cm
